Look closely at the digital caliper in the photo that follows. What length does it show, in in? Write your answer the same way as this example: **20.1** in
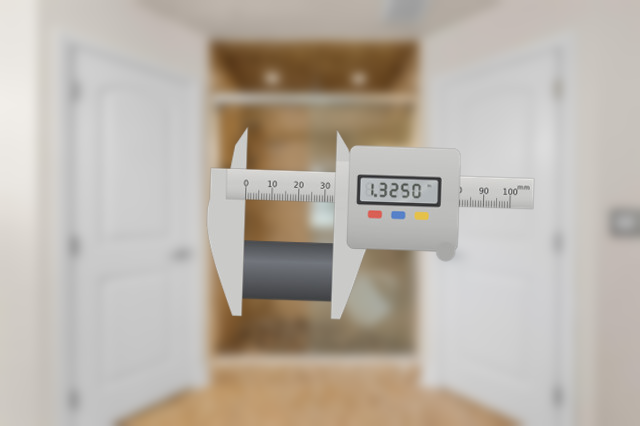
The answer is **1.3250** in
